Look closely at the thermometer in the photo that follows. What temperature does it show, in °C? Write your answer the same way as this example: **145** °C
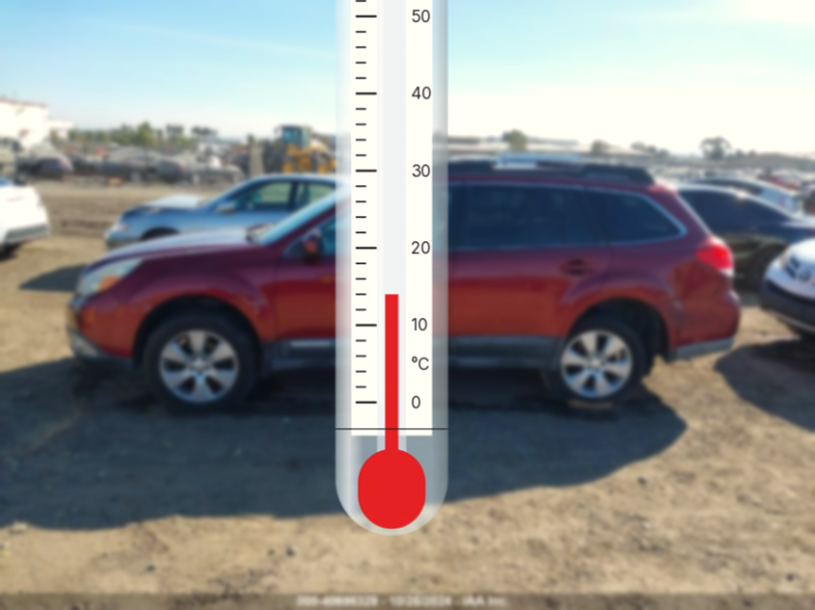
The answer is **14** °C
